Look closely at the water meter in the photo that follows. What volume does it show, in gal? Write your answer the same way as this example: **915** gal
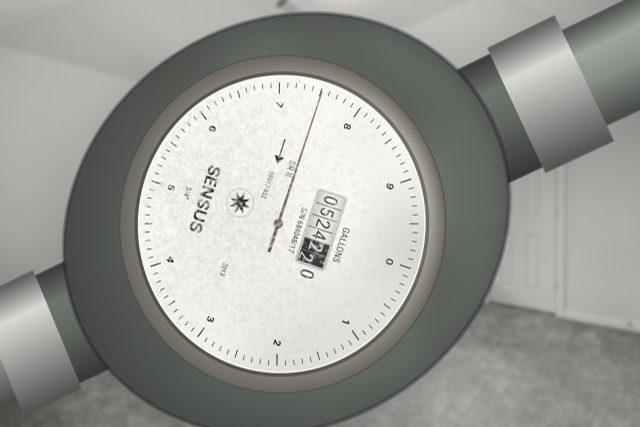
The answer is **524217.5** gal
